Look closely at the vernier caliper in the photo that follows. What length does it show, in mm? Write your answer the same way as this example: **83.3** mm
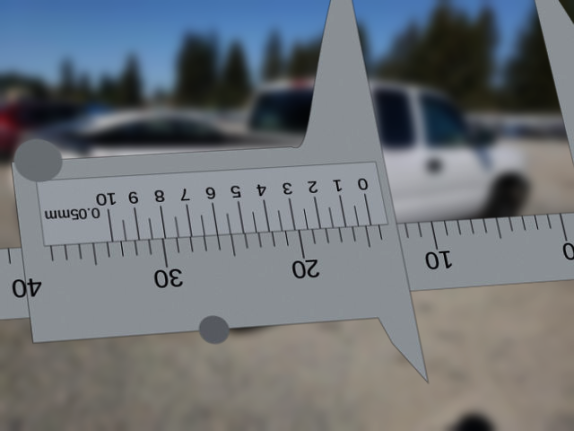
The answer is **14.6** mm
